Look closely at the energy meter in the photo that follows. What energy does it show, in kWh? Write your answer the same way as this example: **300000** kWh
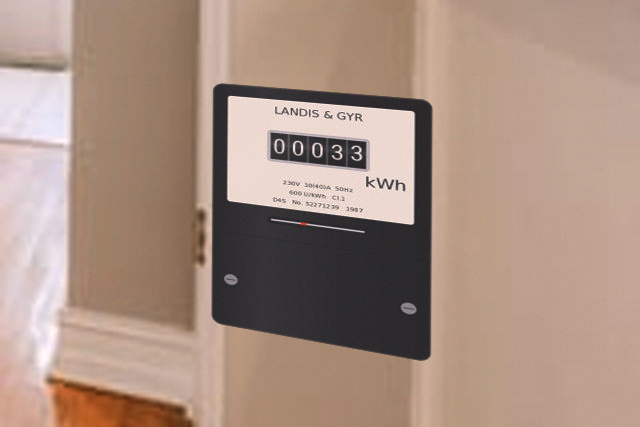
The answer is **33** kWh
